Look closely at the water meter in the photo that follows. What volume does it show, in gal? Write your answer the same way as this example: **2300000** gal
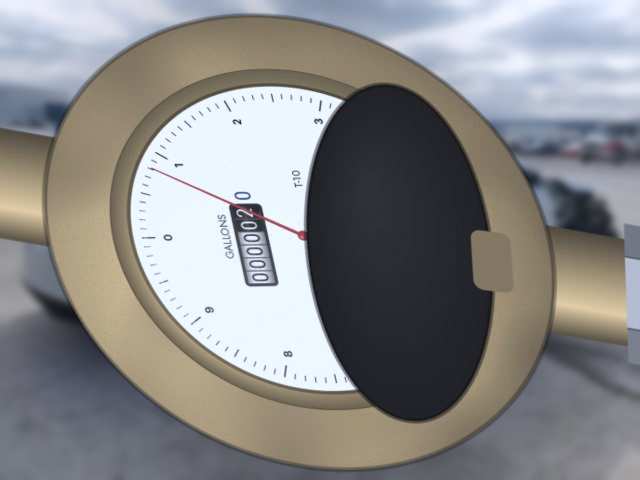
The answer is **20.8** gal
